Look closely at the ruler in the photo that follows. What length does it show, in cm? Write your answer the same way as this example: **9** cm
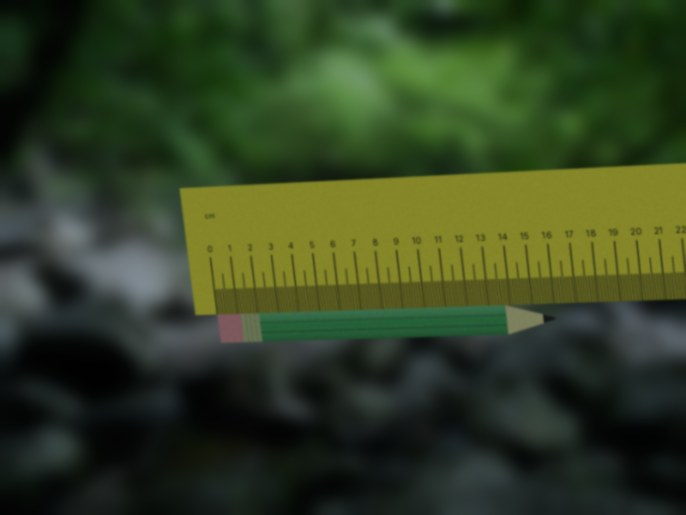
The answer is **16** cm
